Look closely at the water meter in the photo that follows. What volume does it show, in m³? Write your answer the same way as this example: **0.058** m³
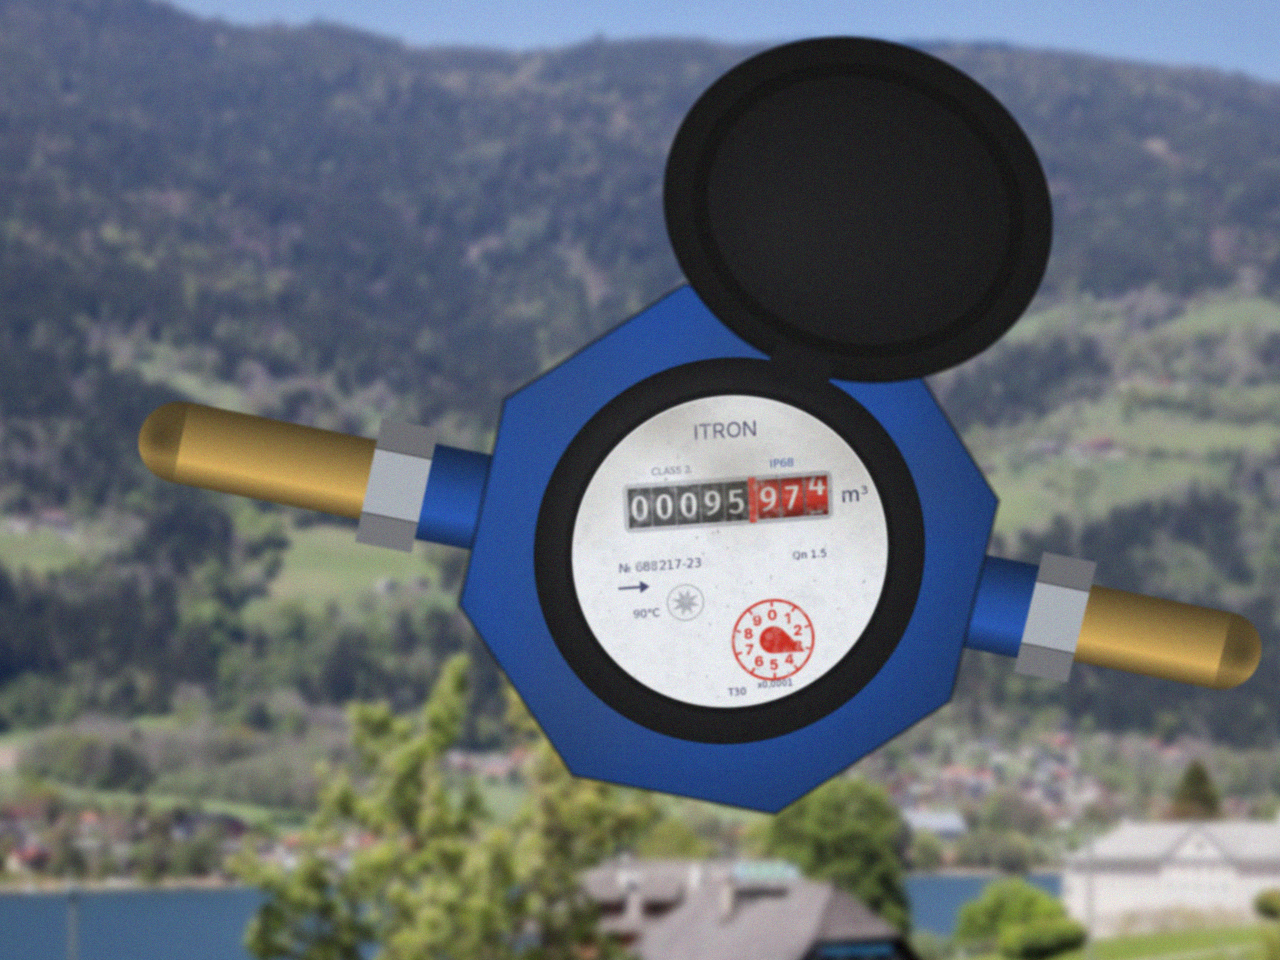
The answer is **95.9743** m³
